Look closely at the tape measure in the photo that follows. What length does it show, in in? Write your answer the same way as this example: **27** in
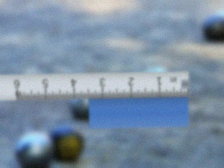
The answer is **3.5** in
